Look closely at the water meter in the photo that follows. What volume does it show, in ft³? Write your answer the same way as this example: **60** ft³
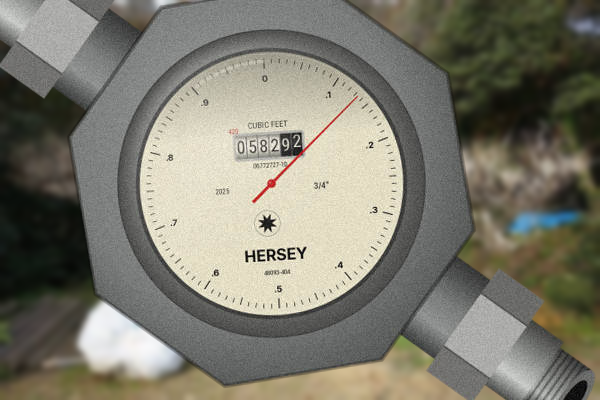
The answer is **58292.13** ft³
